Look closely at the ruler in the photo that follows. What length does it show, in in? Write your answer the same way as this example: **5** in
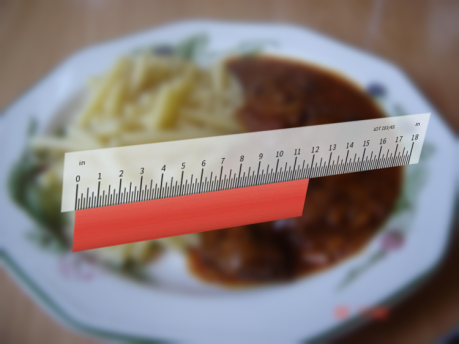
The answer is **12** in
